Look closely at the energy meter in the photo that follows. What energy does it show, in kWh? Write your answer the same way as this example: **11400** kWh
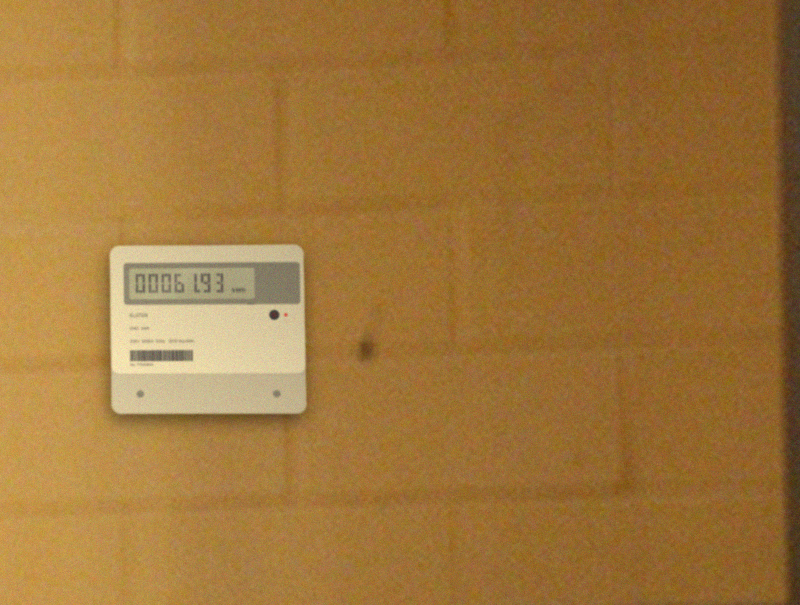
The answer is **61.93** kWh
